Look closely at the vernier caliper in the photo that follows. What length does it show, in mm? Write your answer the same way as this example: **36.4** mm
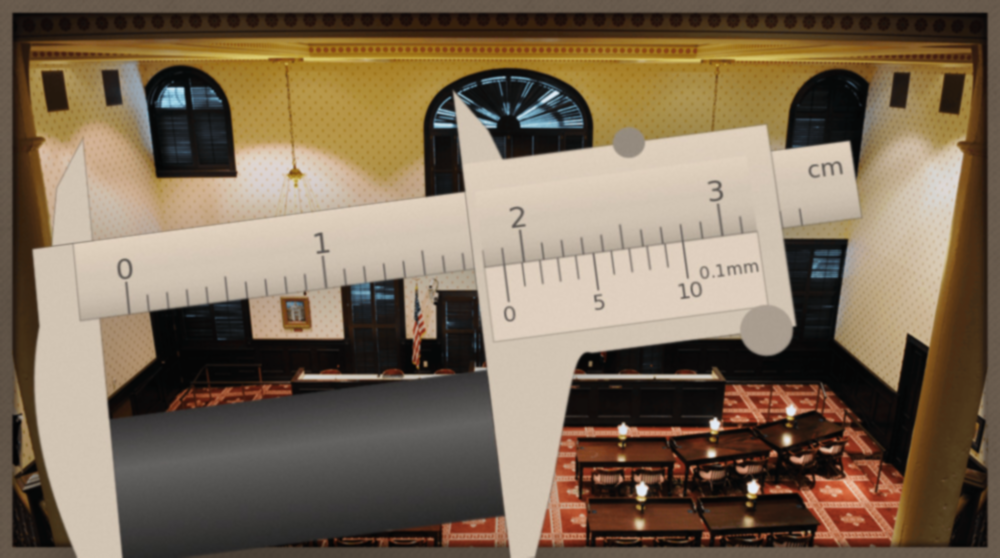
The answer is **19.0** mm
